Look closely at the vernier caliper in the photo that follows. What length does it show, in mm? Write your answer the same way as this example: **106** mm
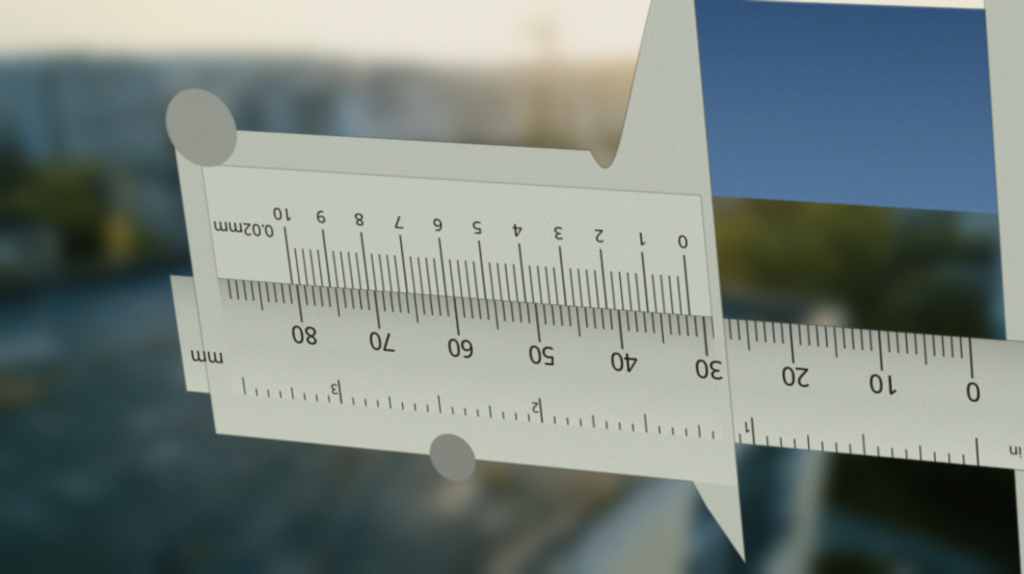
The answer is **31.6** mm
